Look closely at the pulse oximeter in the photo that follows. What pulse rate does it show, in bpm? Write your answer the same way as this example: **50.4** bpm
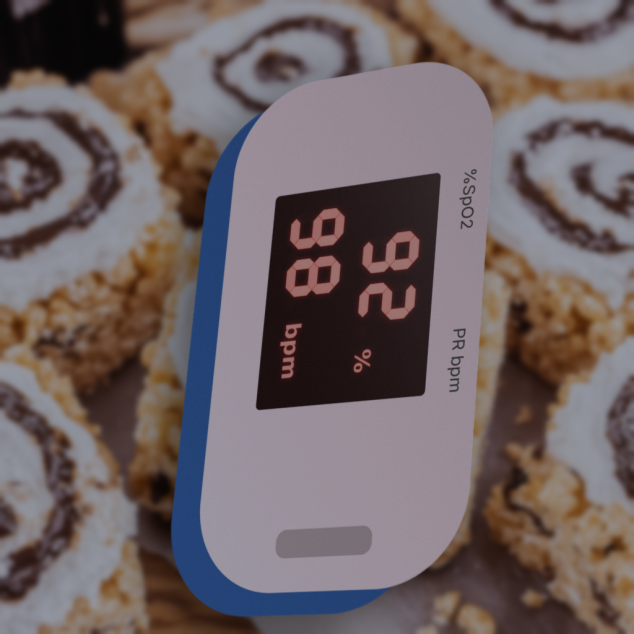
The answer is **98** bpm
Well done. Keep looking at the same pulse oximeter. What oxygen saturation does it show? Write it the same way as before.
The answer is **92** %
